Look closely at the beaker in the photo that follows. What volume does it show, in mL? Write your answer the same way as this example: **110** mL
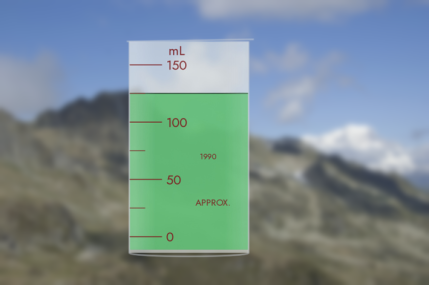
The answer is **125** mL
